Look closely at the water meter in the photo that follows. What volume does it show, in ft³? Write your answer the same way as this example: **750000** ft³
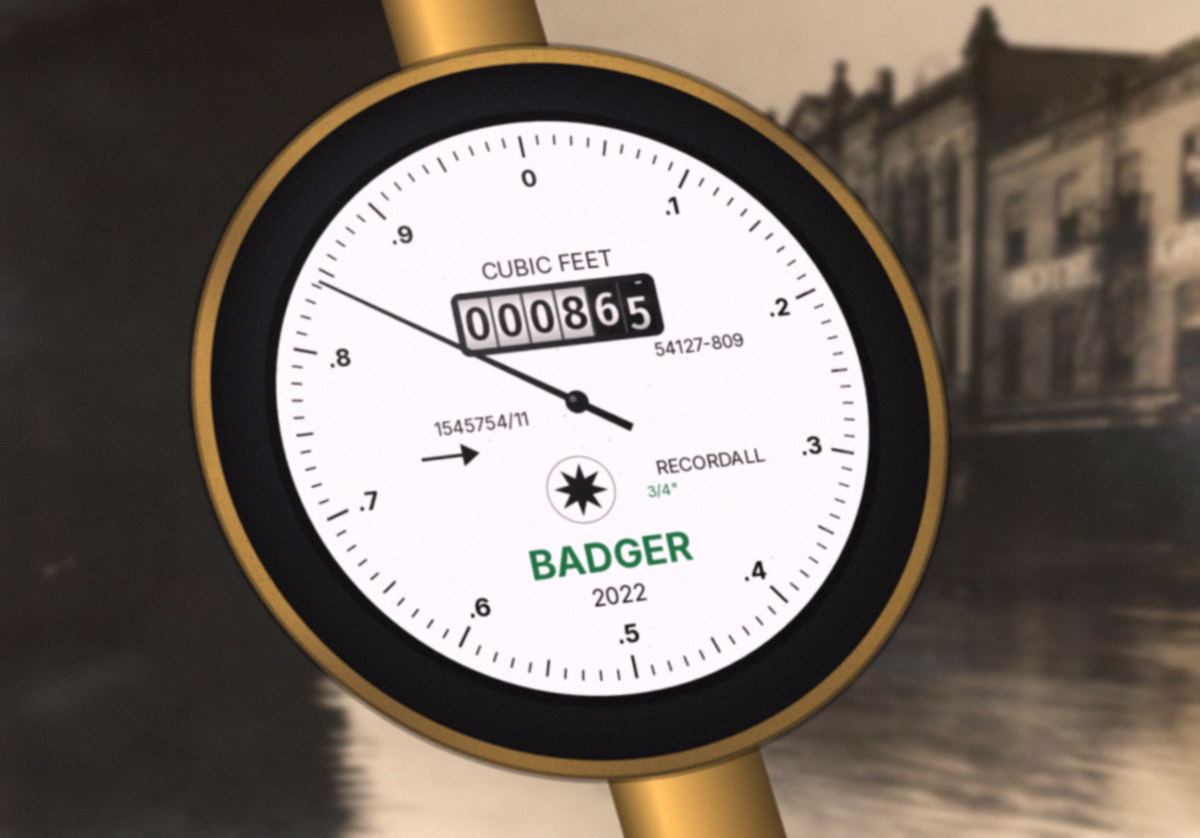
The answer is **864.84** ft³
